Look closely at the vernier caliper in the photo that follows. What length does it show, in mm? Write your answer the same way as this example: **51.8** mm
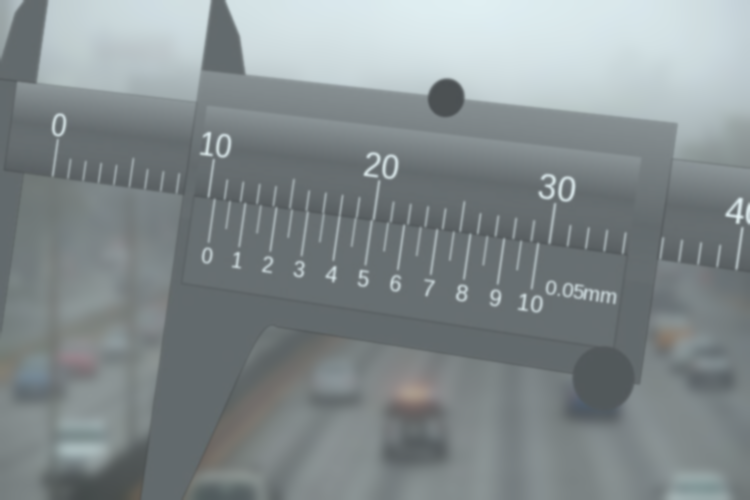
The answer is **10.4** mm
